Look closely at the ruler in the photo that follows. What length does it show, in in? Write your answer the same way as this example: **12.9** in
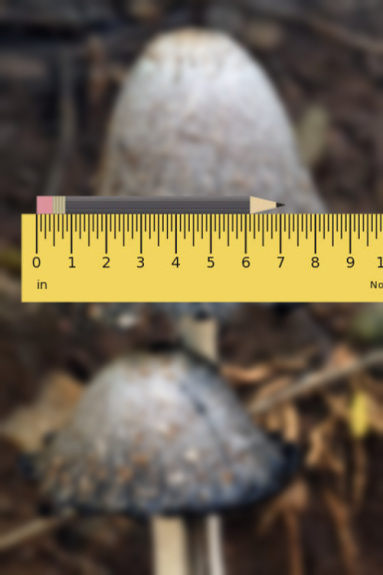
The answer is **7.125** in
